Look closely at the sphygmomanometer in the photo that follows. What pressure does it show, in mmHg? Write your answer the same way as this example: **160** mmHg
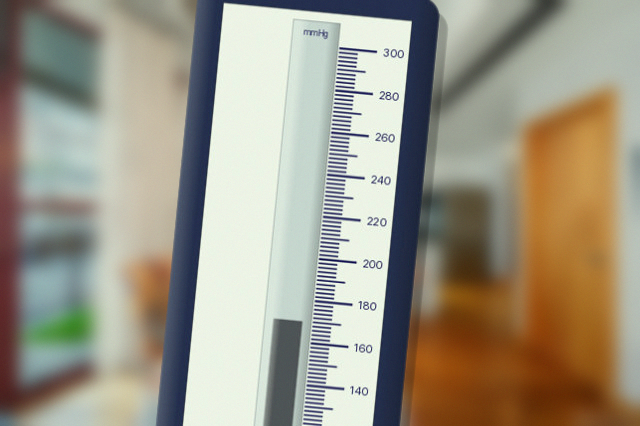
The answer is **170** mmHg
